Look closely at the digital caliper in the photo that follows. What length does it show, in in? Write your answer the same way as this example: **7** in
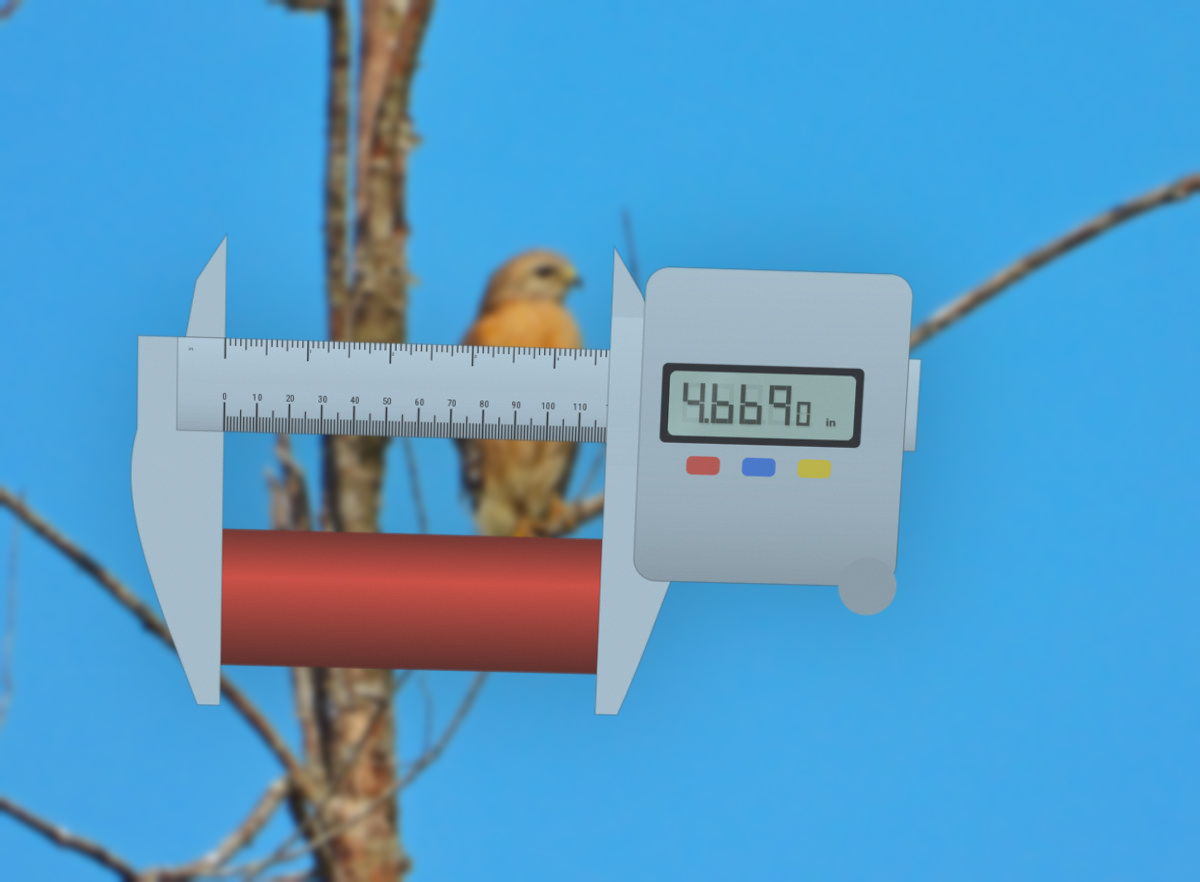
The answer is **4.6690** in
